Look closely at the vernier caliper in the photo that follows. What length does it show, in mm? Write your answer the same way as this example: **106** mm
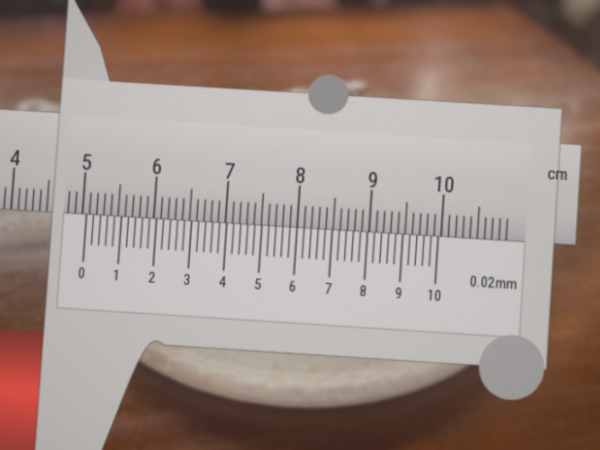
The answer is **50.6** mm
